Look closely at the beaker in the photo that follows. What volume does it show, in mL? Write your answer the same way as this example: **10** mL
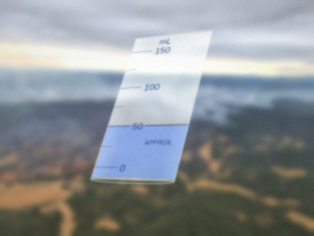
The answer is **50** mL
